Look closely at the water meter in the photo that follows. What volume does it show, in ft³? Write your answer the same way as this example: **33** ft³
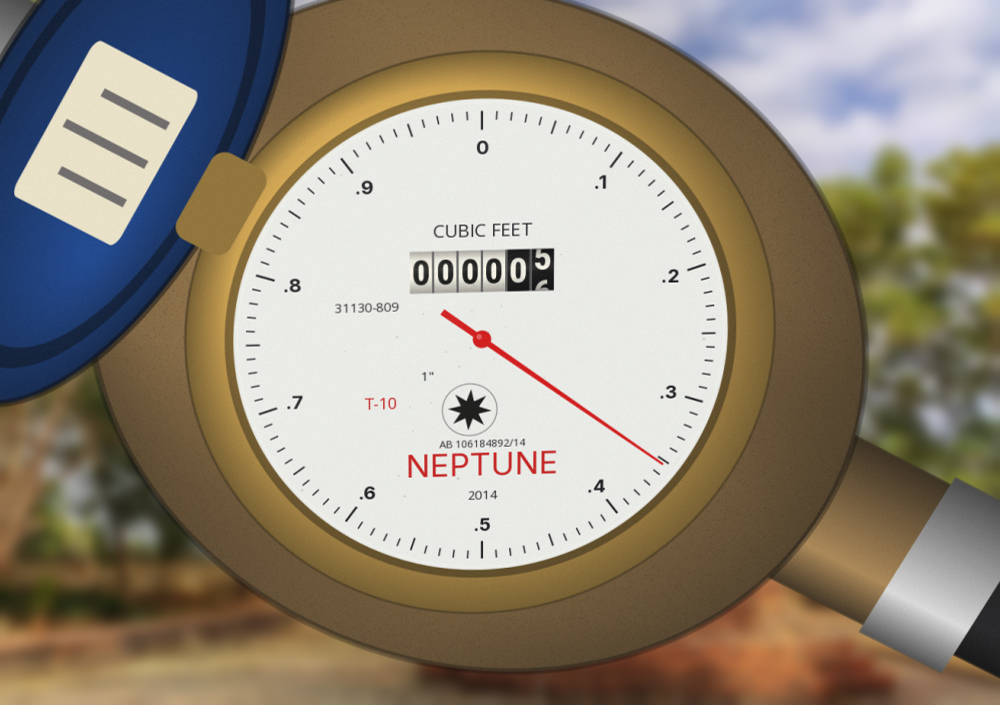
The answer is **5.35** ft³
